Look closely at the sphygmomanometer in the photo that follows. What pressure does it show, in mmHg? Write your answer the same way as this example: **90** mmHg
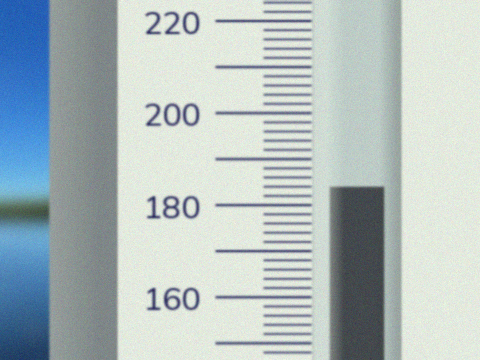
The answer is **184** mmHg
